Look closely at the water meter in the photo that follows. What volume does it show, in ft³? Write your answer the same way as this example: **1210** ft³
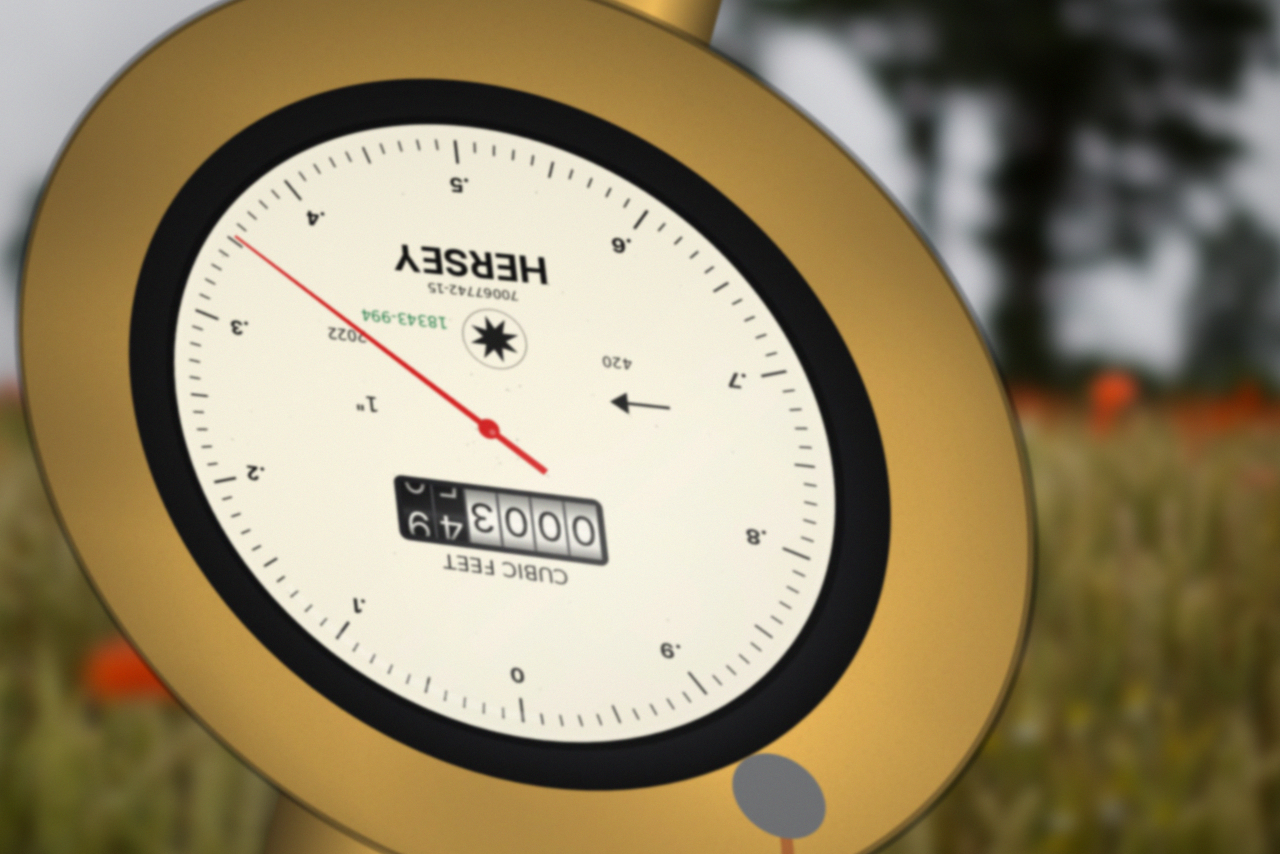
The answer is **349.35** ft³
